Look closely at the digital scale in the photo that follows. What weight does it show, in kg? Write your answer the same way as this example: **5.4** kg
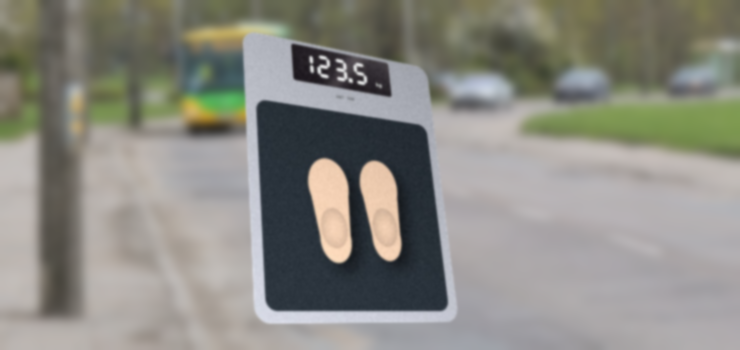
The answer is **123.5** kg
